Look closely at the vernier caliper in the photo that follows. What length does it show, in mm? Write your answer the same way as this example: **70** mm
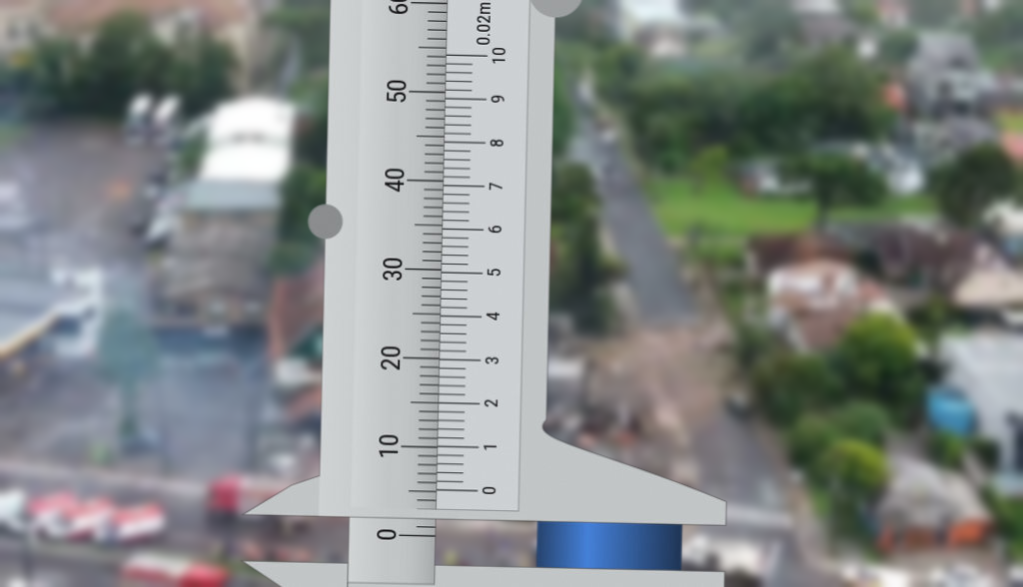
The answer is **5.2** mm
